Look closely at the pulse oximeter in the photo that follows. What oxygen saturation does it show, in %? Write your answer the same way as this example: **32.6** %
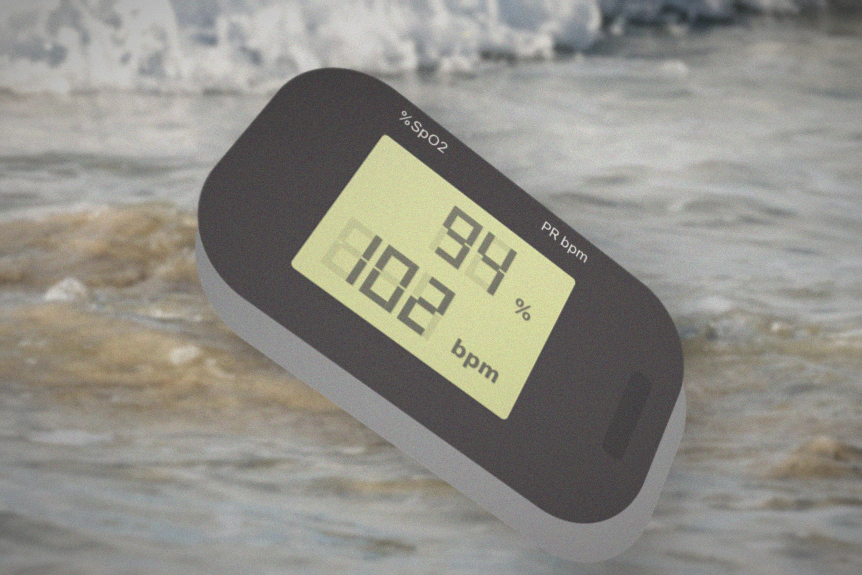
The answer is **94** %
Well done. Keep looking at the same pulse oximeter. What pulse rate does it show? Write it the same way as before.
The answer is **102** bpm
